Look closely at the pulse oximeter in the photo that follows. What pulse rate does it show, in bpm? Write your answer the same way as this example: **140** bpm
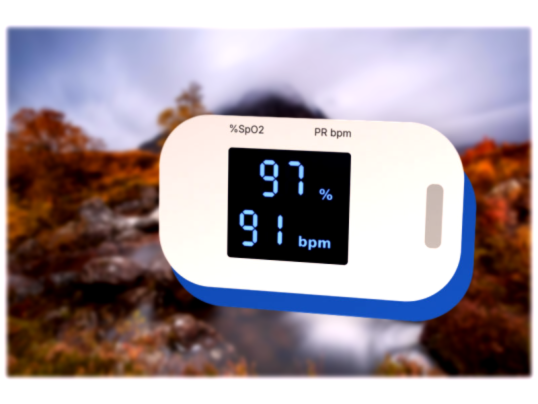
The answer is **91** bpm
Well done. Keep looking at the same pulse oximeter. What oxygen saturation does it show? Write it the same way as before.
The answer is **97** %
